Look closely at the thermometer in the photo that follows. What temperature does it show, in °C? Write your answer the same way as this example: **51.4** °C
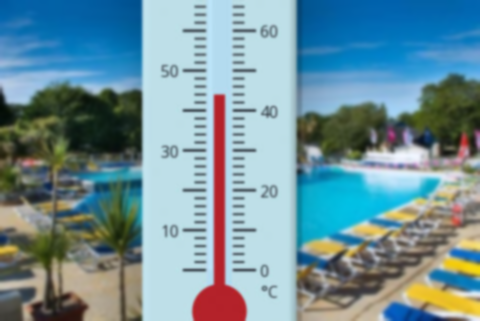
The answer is **44** °C
